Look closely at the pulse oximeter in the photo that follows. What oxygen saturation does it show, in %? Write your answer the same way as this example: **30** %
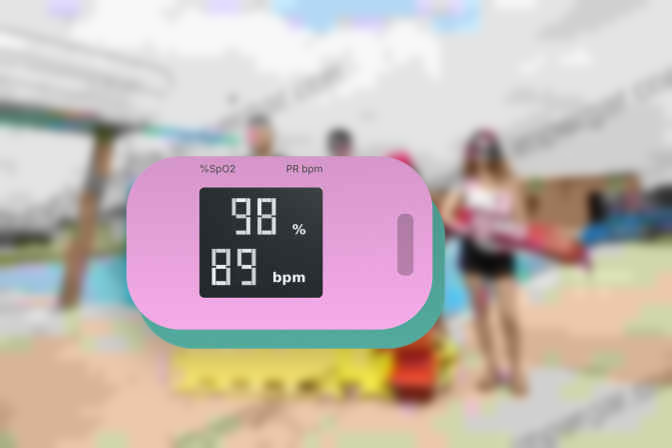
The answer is **98** %
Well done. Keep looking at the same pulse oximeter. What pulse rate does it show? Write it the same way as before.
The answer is **89** bpm
